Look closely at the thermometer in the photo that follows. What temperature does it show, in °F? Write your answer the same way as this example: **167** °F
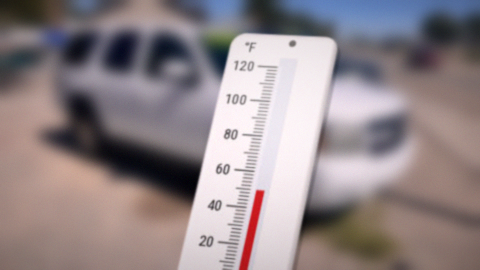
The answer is **50** °F
